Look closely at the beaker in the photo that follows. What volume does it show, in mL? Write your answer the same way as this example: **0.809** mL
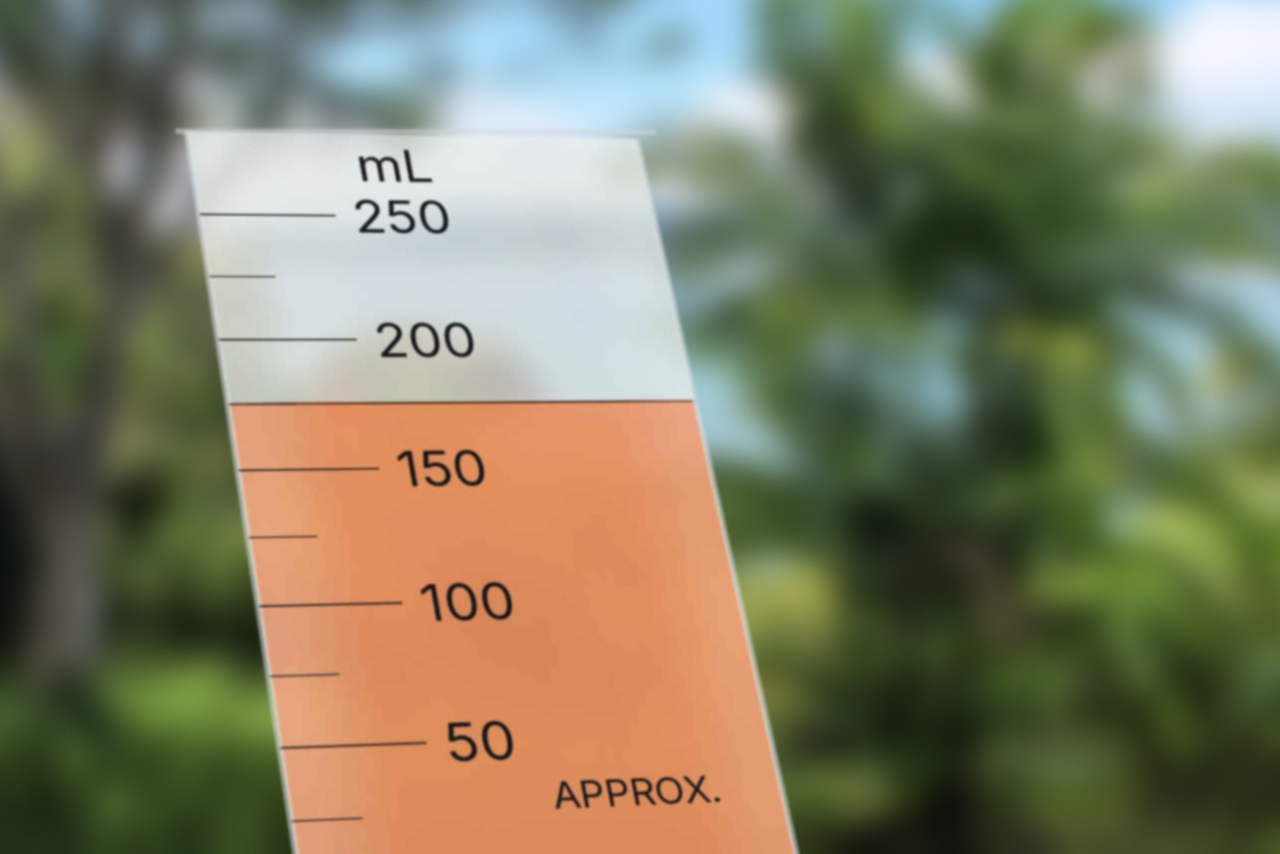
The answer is **175** mL
